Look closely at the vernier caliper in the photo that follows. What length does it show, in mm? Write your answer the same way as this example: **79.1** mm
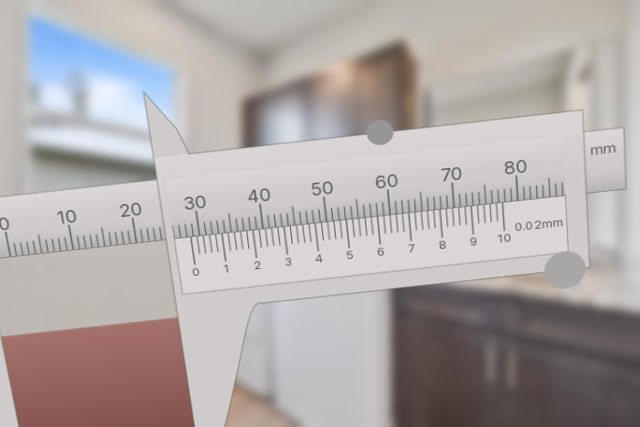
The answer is **28.6** mm
